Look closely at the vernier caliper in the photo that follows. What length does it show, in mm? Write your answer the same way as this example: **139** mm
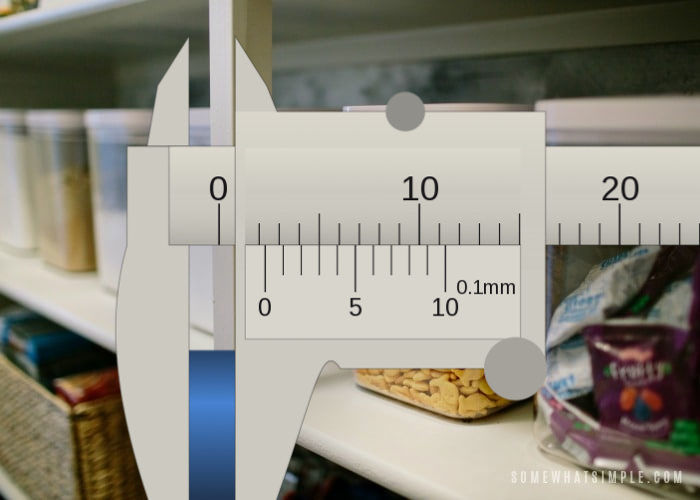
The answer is **2.3** mm
